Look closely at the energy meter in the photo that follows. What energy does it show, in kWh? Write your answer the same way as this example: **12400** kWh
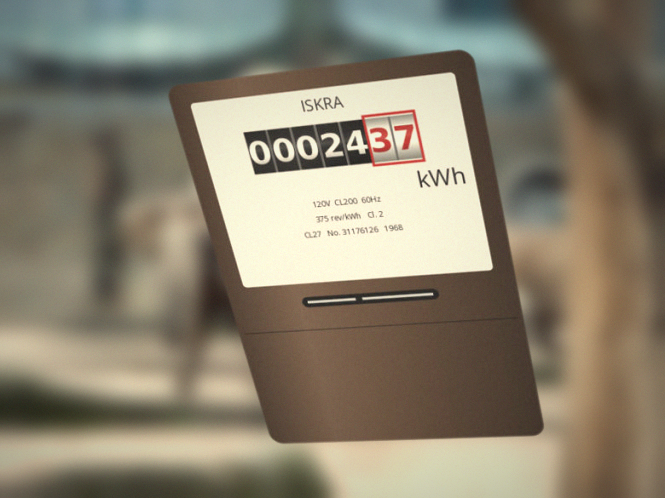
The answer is **24.37** kWh
